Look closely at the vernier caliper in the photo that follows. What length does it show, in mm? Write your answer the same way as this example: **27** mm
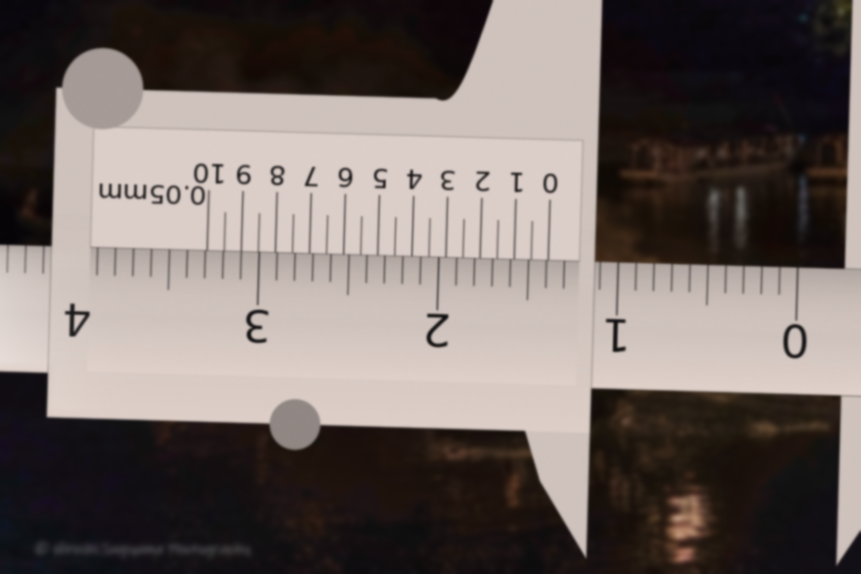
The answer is **13.9** mm
